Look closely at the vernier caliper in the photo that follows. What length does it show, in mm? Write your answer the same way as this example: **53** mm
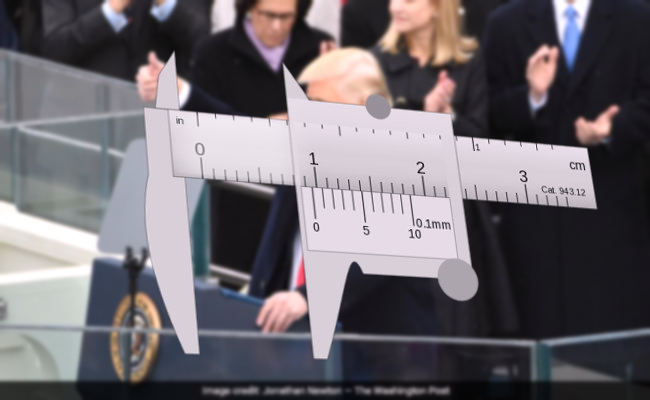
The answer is **9.6** mm
